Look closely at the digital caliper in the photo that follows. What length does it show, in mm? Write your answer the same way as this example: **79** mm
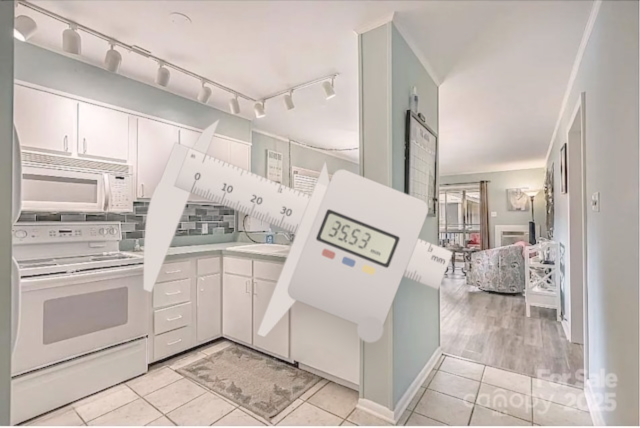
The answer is **35.53** mm
